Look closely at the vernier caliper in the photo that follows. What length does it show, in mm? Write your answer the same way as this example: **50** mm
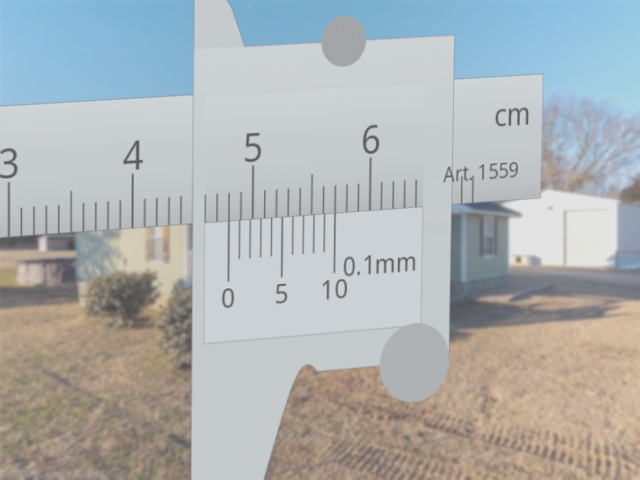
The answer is **48.0** mm
